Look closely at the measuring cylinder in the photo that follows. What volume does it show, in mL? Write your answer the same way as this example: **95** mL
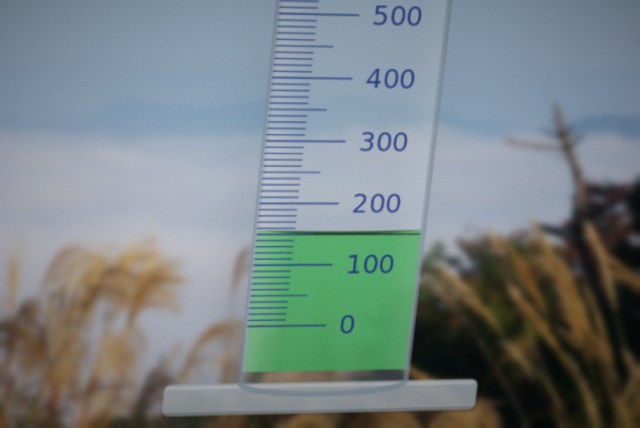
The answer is **150** mL
